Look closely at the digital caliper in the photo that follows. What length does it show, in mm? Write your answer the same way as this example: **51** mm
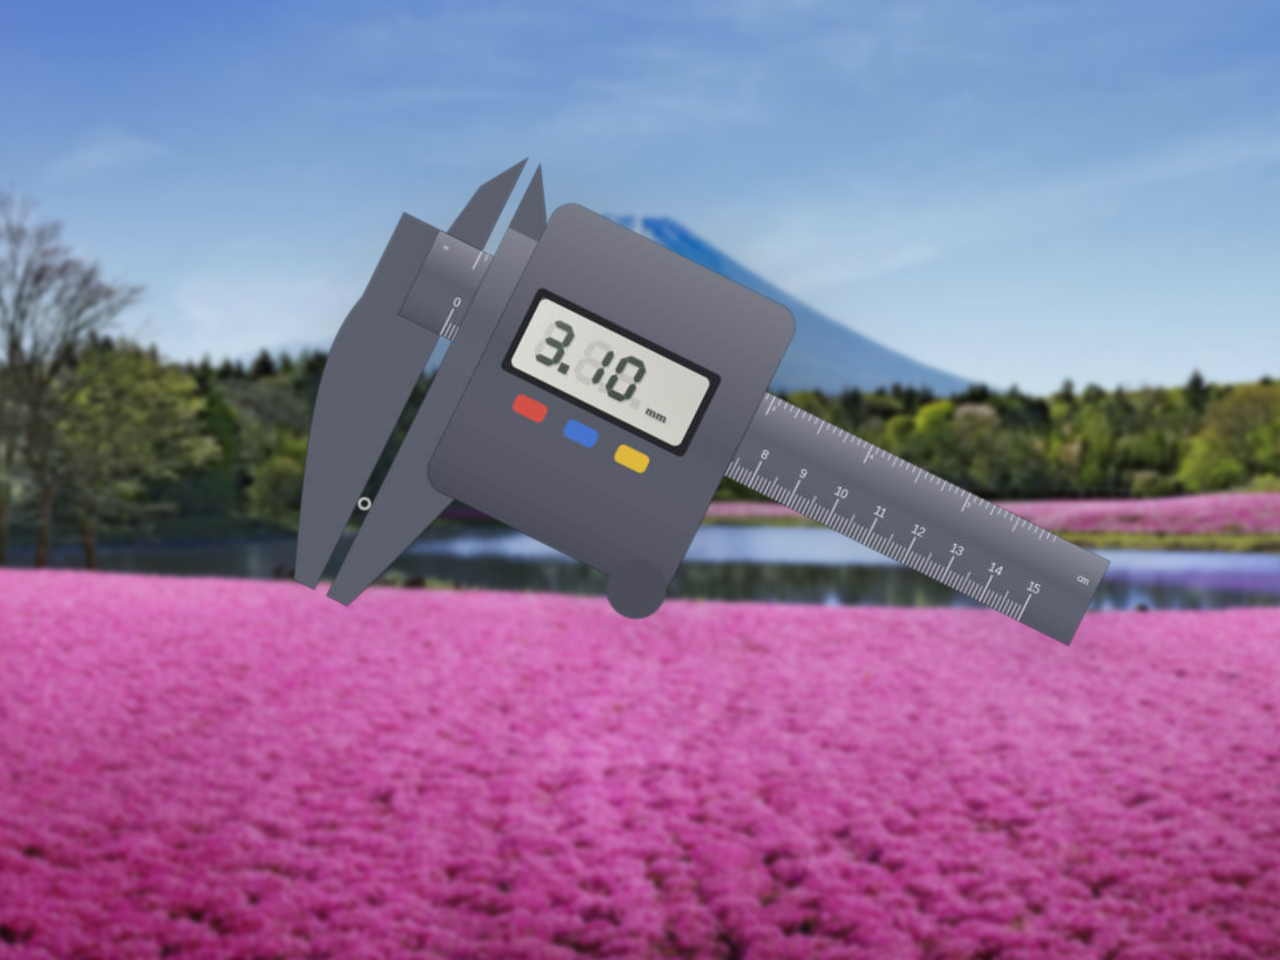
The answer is **3.10** mm
